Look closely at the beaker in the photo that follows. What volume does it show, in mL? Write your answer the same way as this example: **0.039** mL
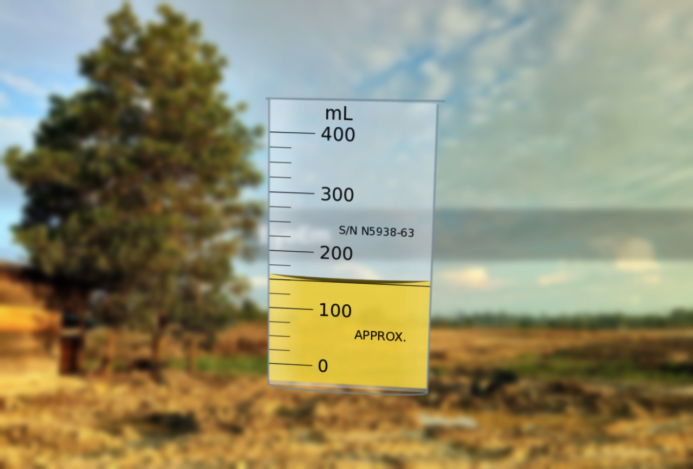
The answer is **150** mL
